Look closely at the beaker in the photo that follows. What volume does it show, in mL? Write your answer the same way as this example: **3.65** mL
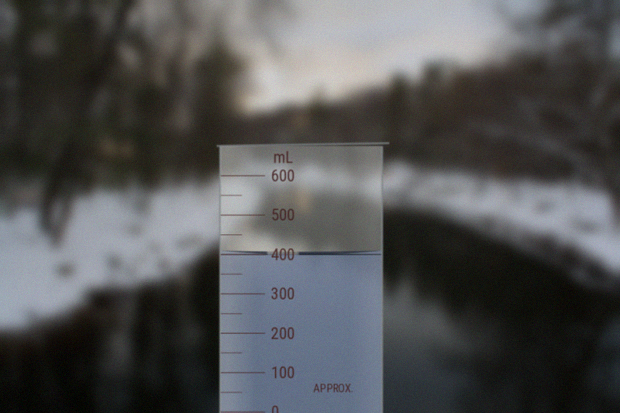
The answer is **400** mL
